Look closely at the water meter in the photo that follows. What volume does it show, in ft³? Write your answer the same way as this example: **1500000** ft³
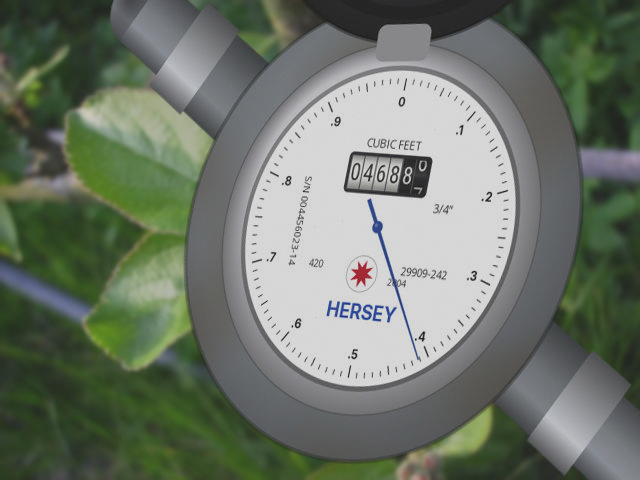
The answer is **46886.41** ft³
